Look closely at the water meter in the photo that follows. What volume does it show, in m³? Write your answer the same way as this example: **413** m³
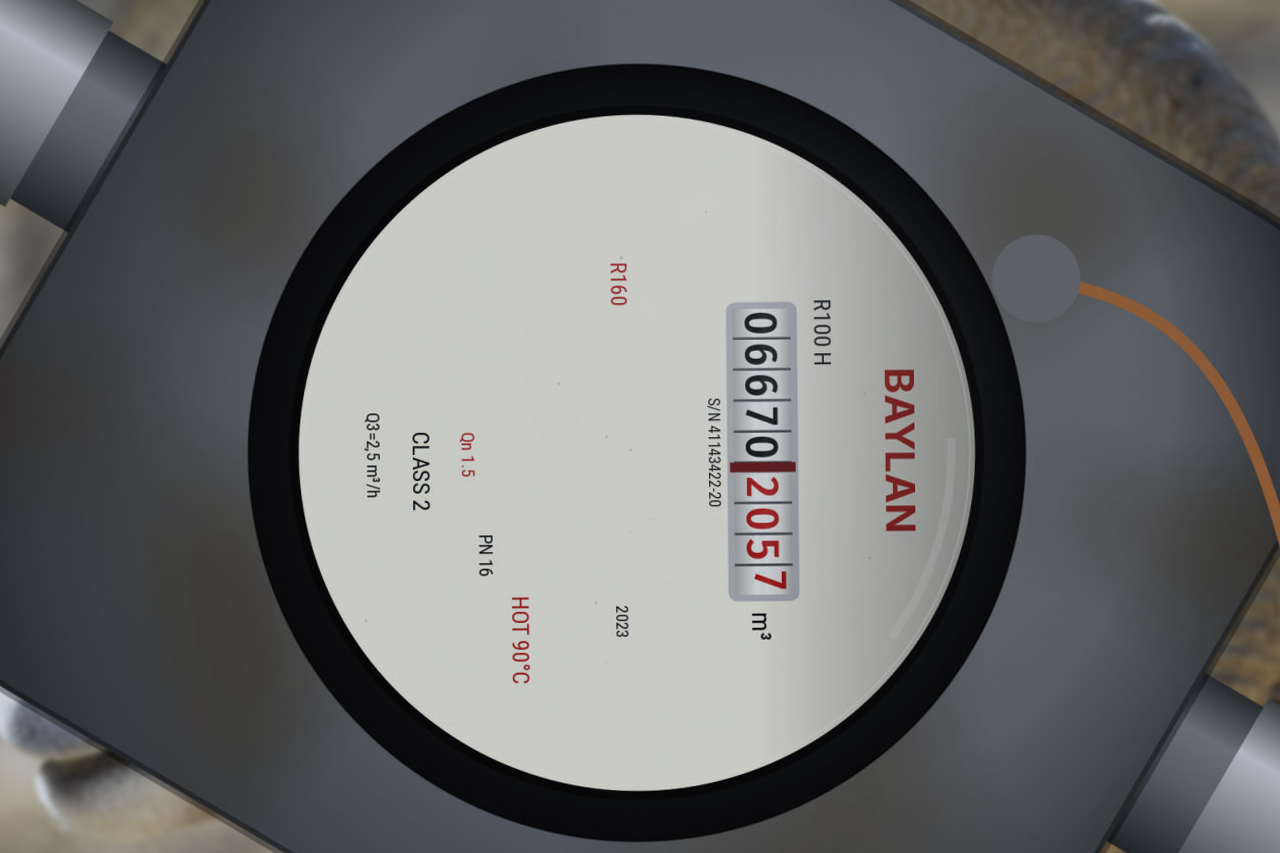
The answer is **6670.2057** m³
